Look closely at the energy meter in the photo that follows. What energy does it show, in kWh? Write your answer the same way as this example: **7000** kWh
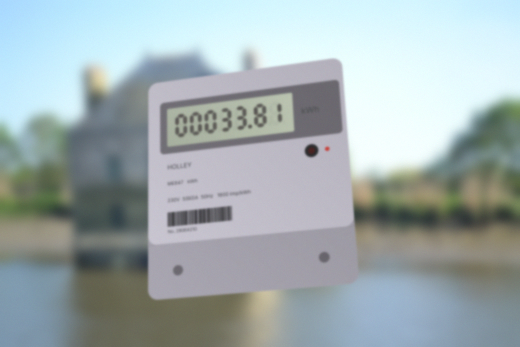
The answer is **33.81** kWh
